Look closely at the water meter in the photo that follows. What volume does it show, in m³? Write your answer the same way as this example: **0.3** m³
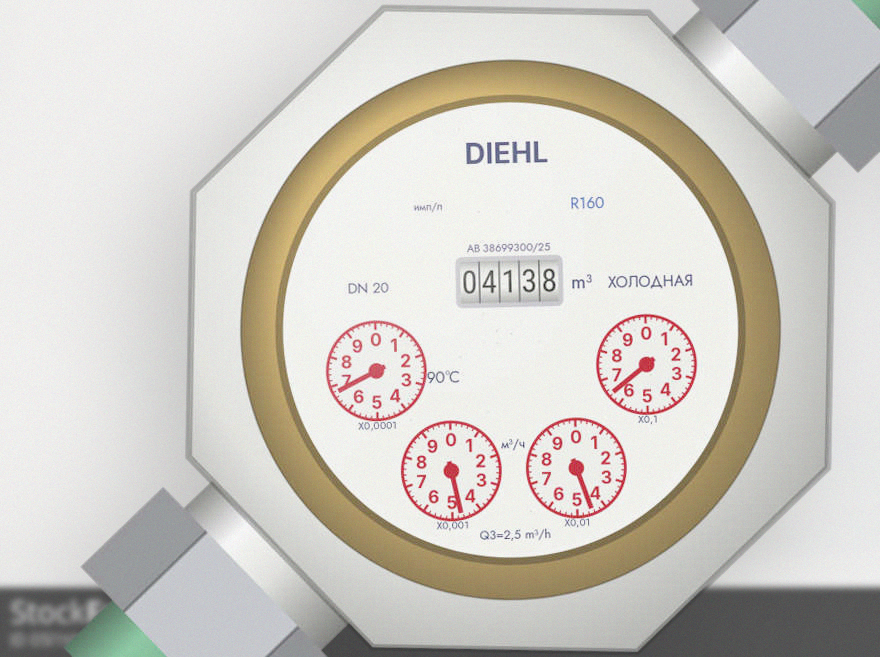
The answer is **4138.6446** m³
